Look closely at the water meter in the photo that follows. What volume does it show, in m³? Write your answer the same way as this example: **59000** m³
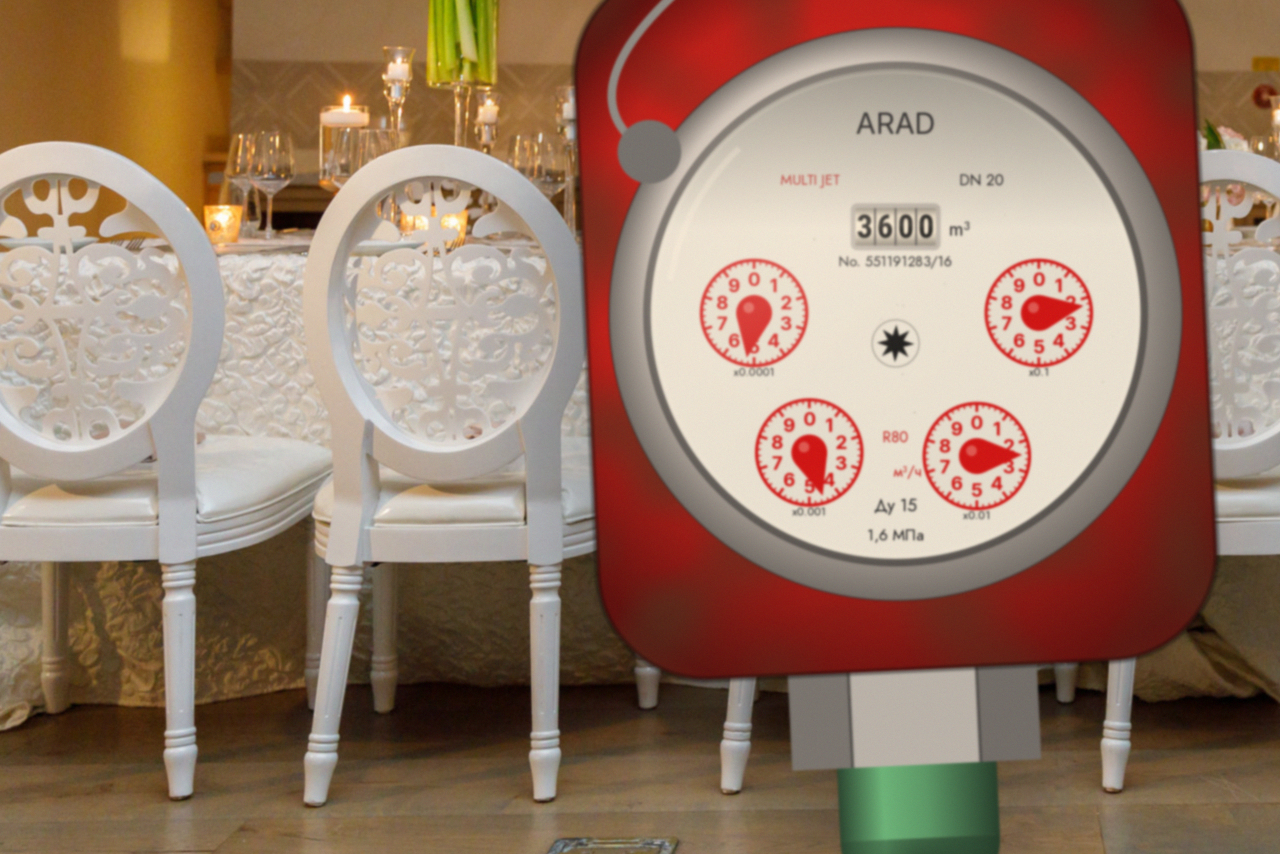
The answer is **3600.2245** m³
